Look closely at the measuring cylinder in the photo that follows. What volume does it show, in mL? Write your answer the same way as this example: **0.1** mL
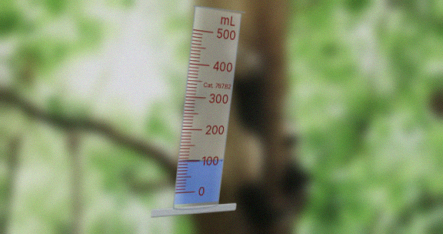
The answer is **100** mL
